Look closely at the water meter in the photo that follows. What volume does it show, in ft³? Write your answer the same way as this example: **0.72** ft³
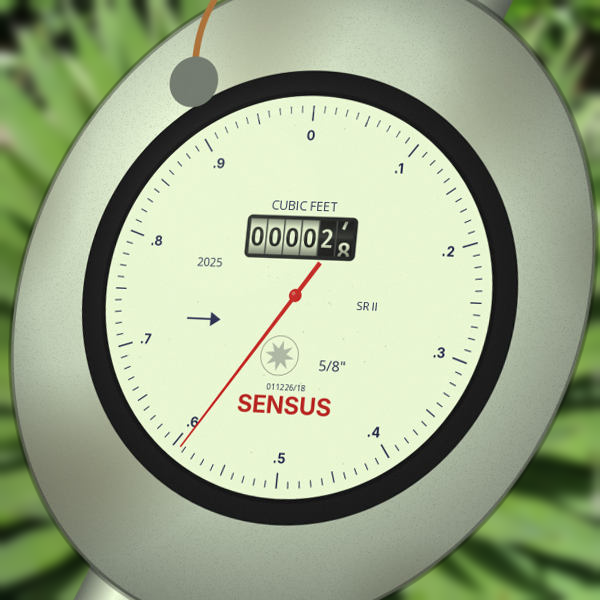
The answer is **27.59** ft³
